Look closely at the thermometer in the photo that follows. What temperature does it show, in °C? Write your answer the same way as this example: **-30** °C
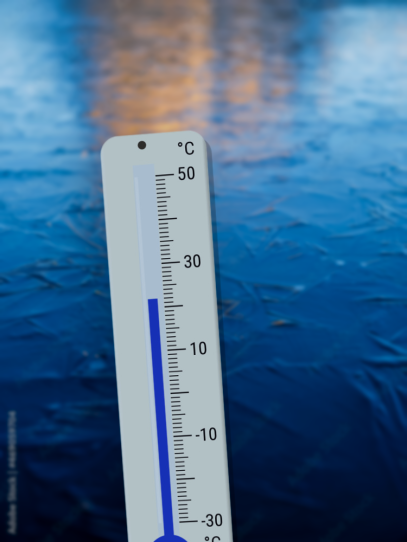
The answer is **22** °C
